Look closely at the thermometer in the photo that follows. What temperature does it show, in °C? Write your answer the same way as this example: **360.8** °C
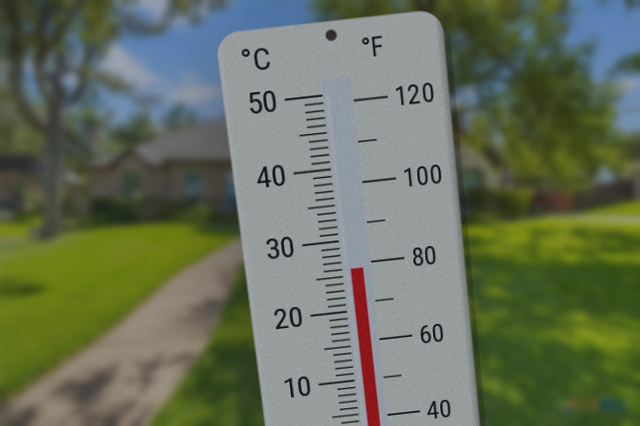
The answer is **26** °C
